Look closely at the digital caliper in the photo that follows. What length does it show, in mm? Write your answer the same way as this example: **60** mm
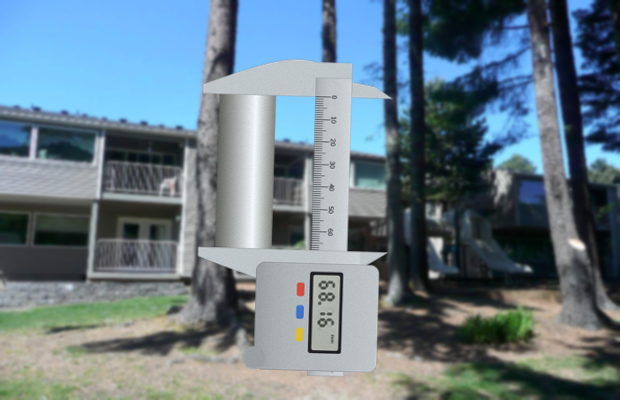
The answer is **68.16** mm
